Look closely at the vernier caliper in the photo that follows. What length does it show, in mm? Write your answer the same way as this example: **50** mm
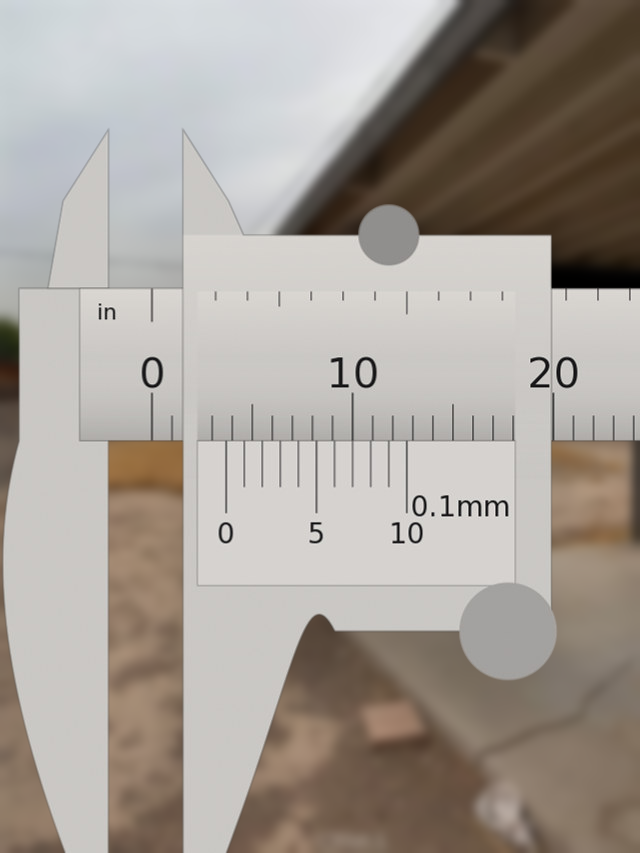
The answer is **3.7** mm
